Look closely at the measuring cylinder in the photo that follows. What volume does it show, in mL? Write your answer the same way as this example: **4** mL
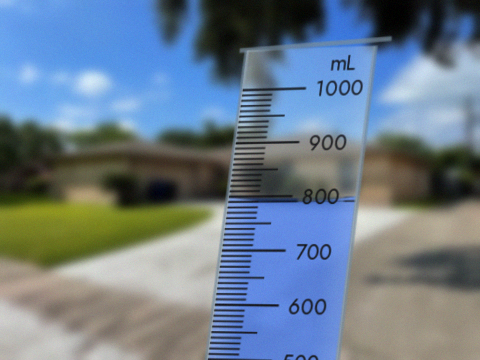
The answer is **790** mL
